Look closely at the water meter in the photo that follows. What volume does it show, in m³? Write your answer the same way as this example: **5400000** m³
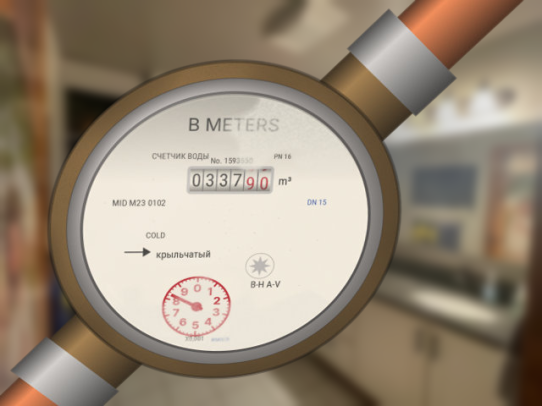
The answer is **337.898** m³
